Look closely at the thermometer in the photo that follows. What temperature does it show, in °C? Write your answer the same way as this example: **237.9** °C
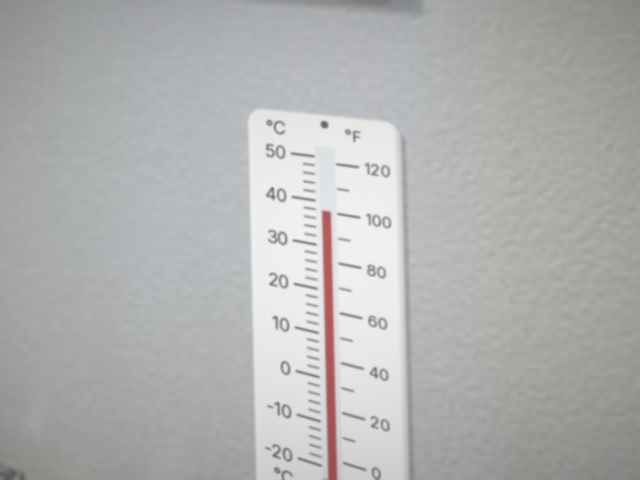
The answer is **38** °C
